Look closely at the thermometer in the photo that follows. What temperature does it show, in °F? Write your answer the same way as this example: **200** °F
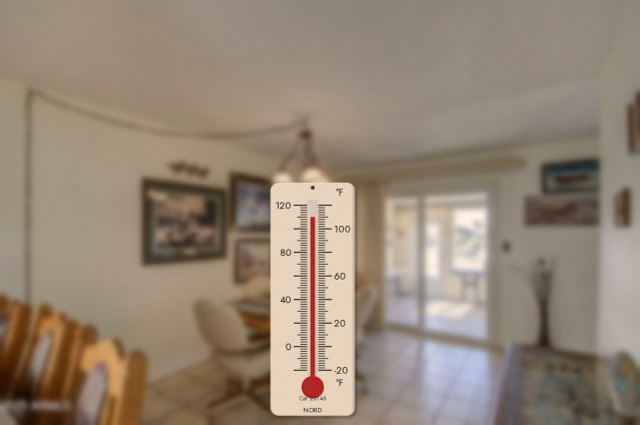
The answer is **110** °F
